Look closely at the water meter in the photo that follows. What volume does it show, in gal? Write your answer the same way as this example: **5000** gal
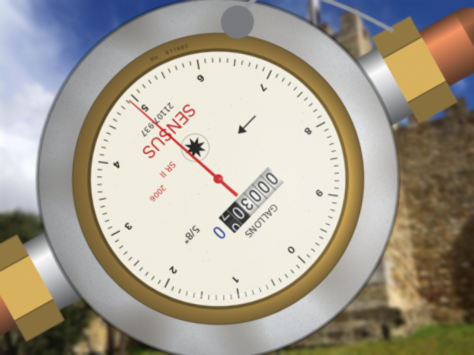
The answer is **3064.9** gal
